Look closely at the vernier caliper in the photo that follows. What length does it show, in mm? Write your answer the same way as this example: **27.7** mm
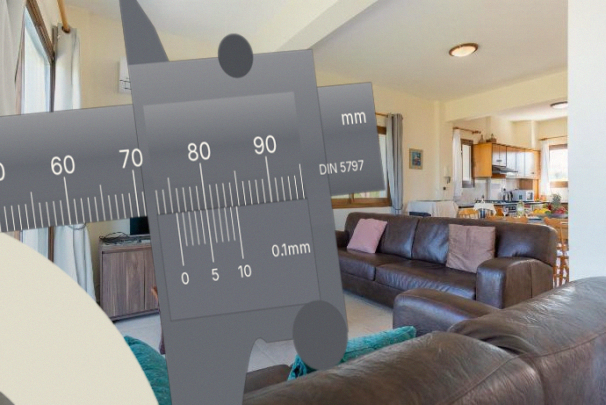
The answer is **75.6** mm
